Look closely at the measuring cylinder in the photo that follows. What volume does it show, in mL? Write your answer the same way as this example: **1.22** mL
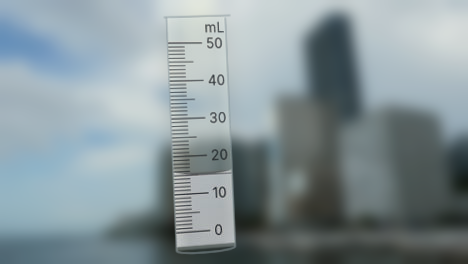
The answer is **15** mL
